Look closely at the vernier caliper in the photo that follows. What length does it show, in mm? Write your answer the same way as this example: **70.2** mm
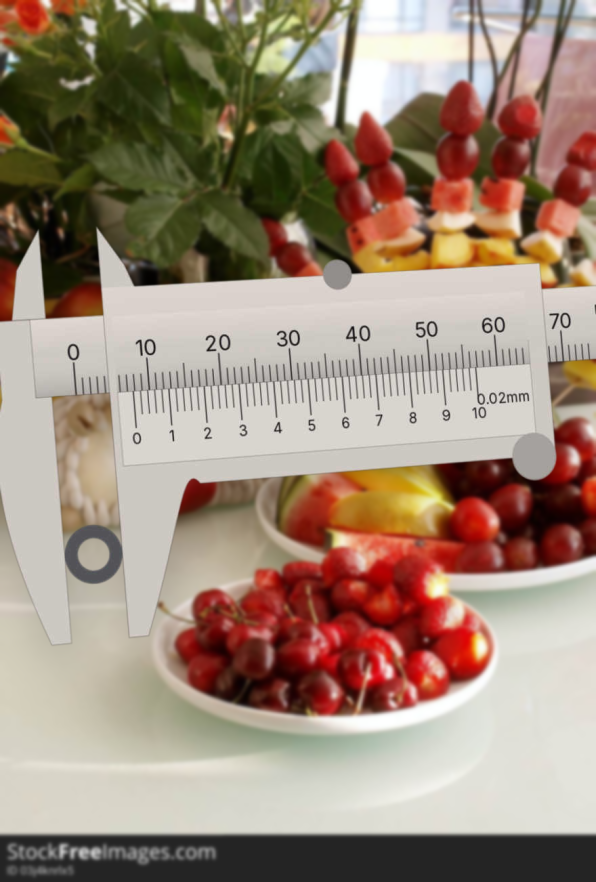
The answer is **7.8** mm
